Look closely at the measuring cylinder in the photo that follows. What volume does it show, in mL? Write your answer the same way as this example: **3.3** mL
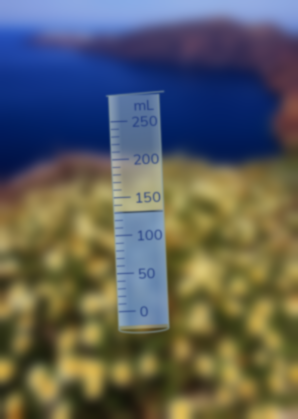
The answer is **130** mL
